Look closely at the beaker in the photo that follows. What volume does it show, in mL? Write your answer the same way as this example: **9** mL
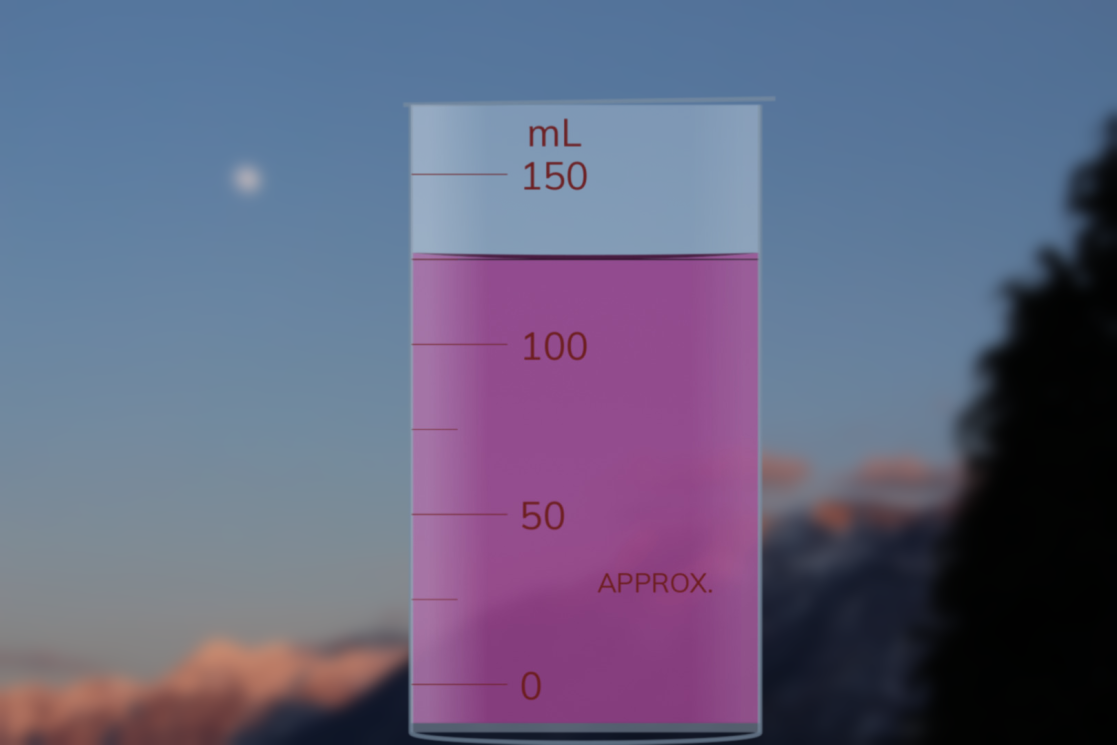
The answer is **125** mL
